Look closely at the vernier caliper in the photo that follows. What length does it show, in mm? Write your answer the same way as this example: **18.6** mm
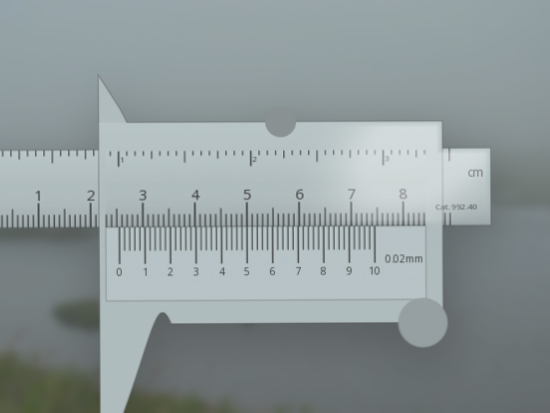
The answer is **25.5** mm
